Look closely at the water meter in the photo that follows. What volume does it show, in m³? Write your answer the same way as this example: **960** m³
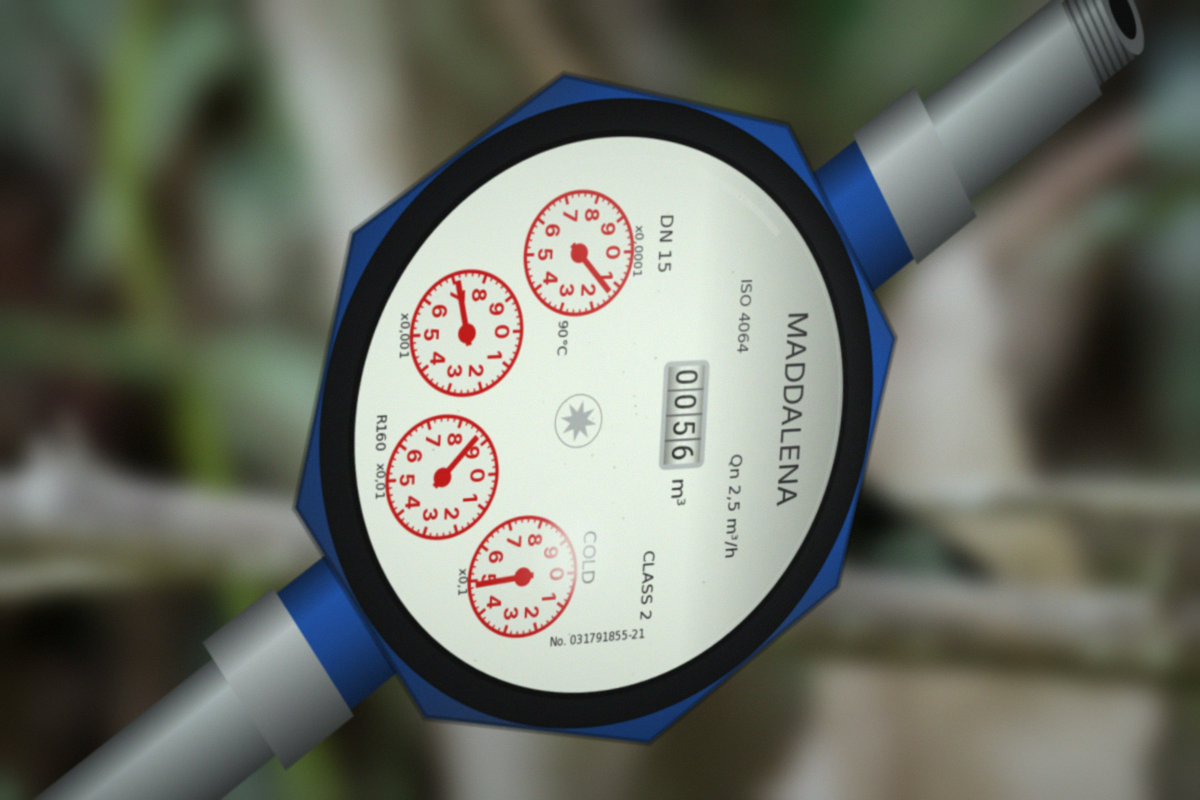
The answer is **56.4871** m³
